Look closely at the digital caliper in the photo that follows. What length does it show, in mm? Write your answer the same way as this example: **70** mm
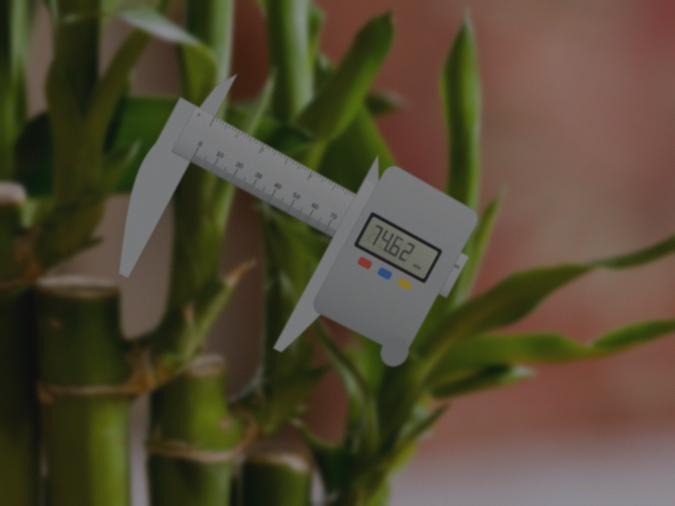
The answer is **74.62** mm
